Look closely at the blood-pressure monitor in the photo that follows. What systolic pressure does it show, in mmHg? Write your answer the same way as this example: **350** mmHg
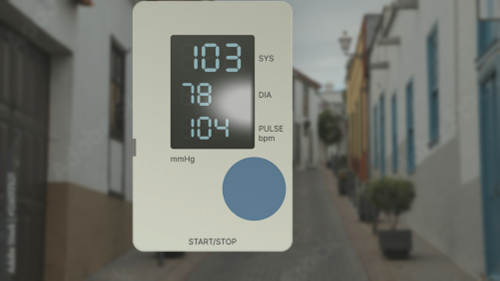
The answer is **103** mmHg
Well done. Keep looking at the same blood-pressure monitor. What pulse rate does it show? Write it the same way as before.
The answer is **104** bpm
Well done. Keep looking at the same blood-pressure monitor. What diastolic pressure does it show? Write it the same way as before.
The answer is **78** mmHg
